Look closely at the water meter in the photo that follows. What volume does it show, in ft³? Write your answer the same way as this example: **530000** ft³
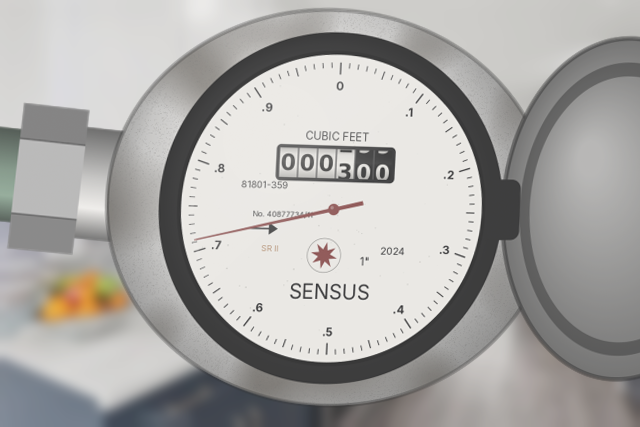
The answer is **299.71** ft³
